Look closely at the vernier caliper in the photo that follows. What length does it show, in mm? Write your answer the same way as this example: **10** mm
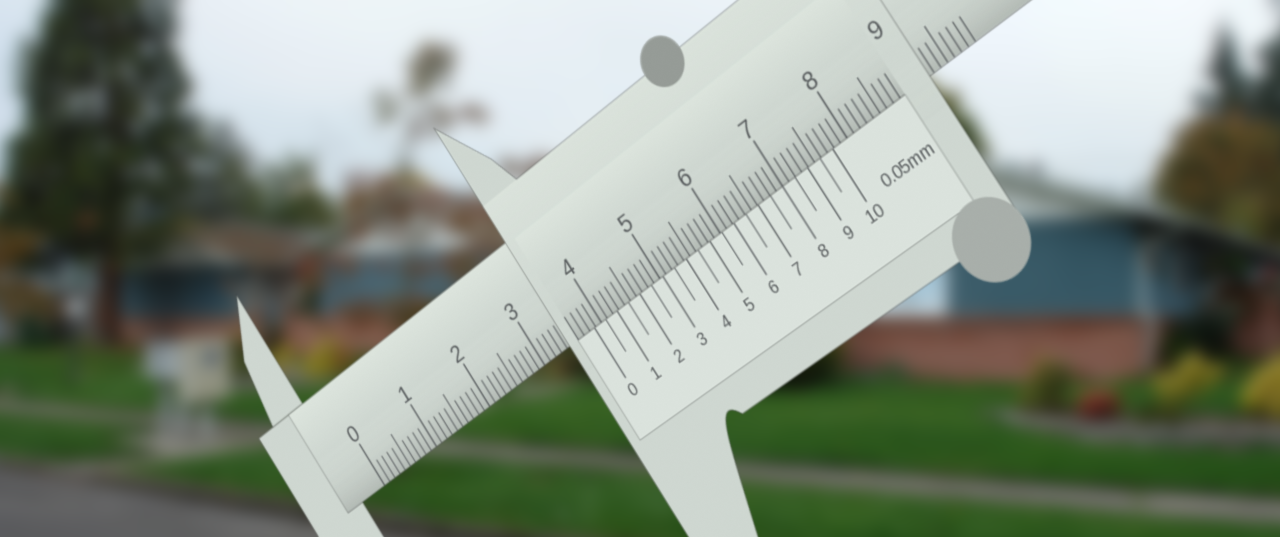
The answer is **38.8** mm
